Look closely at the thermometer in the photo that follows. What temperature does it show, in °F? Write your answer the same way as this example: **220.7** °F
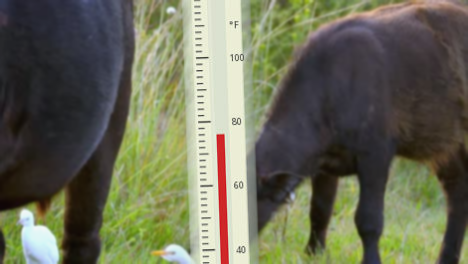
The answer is **76** °F
